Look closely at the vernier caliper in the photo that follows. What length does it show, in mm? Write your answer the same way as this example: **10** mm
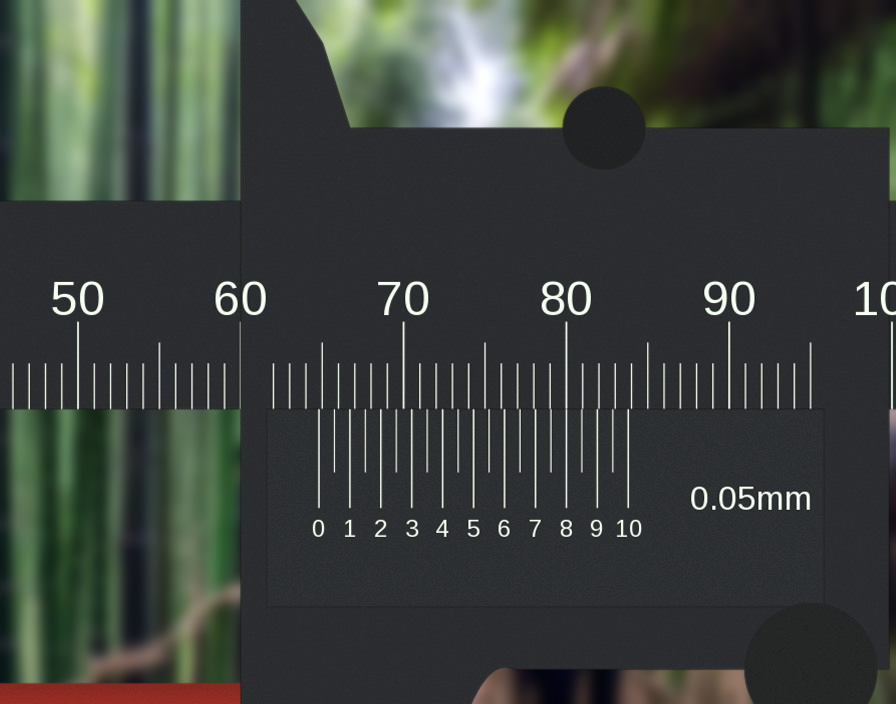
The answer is **64.8** mm
